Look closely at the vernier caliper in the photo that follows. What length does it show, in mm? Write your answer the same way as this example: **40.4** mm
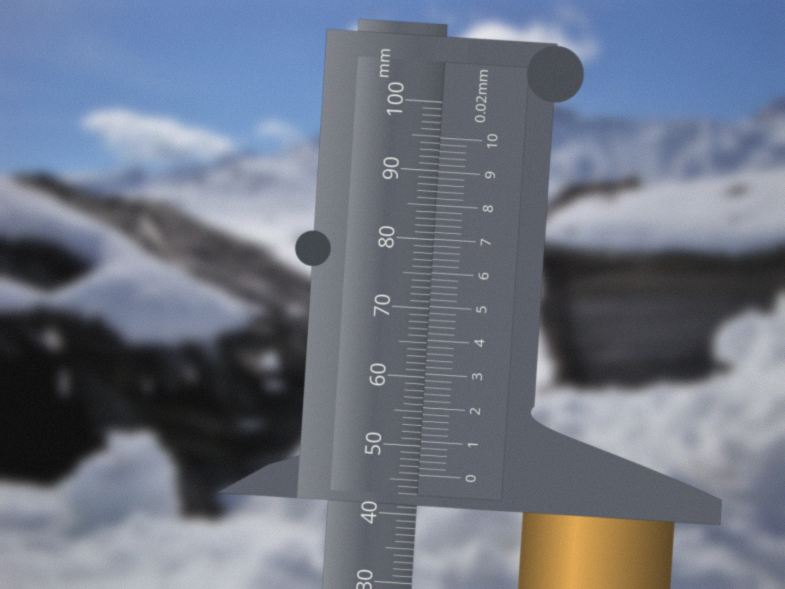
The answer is **45.8** mm
